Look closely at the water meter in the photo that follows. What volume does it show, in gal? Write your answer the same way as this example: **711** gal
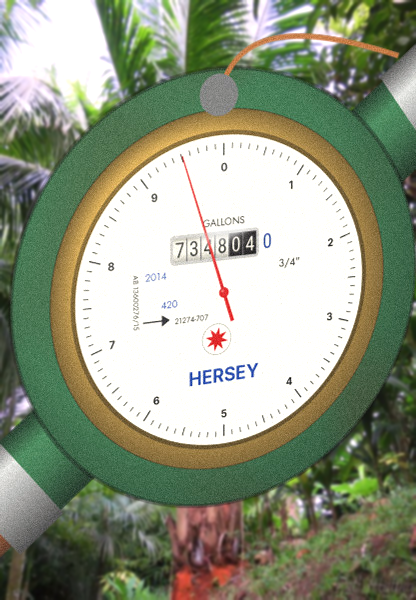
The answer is **7348039.5** gal
